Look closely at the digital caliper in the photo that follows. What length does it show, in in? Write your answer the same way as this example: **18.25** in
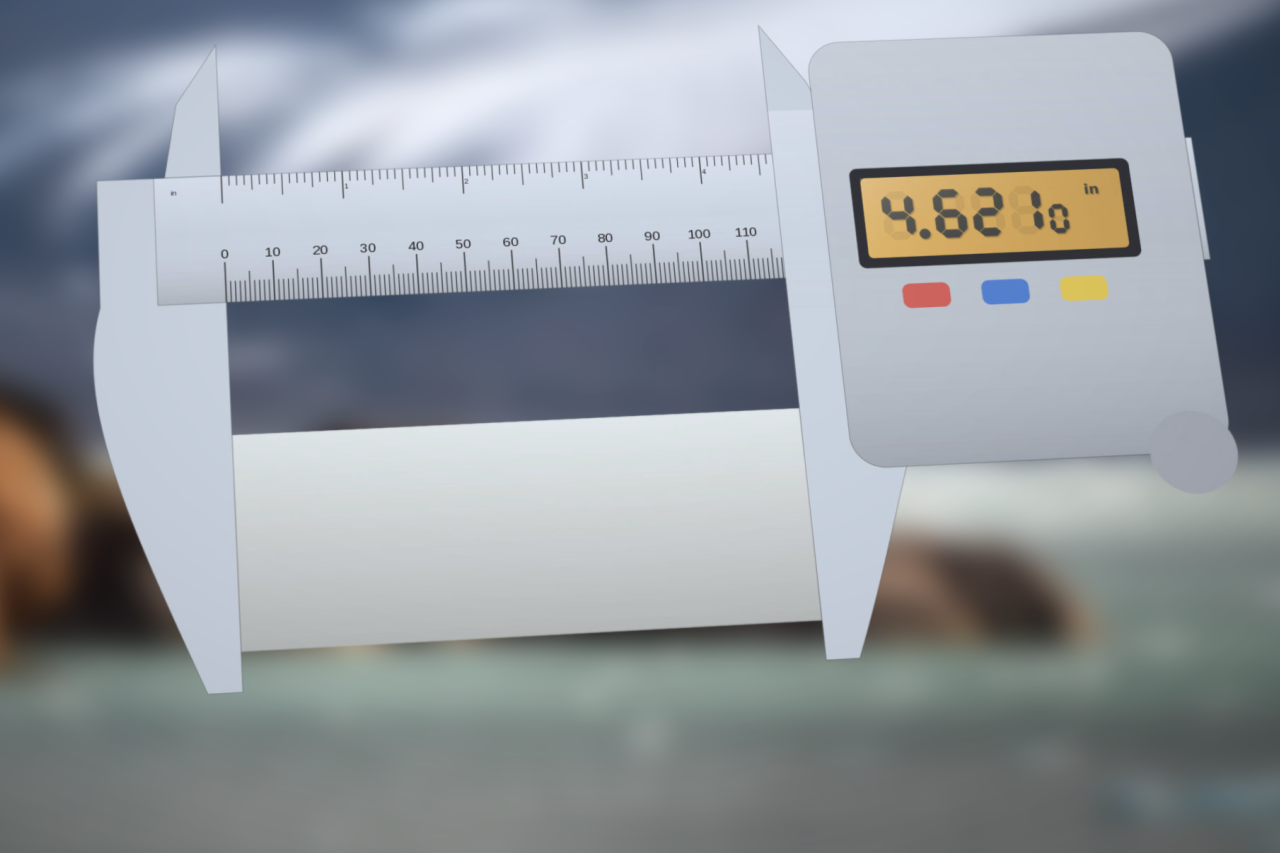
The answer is **4.6210** in
